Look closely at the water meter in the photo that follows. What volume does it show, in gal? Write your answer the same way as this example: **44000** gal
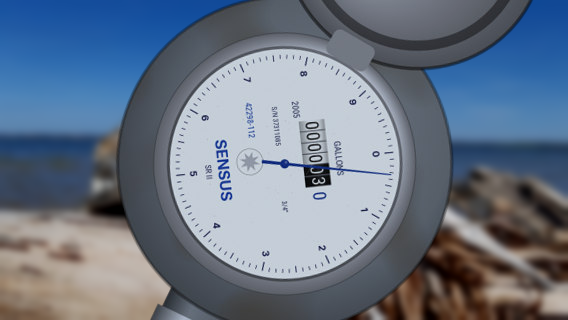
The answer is **30.3** gal
